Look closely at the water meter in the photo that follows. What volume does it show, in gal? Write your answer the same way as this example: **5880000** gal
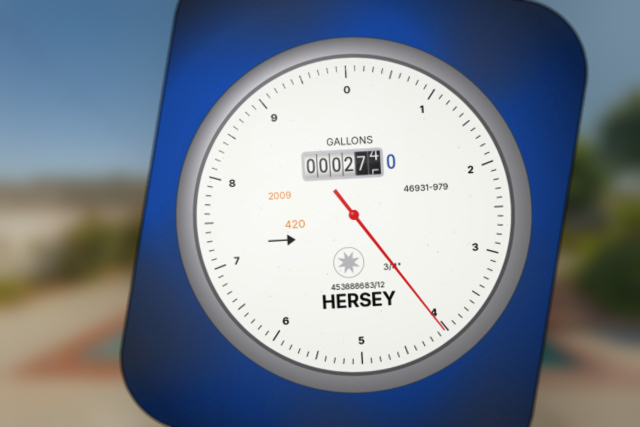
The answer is **2744.0** gal
